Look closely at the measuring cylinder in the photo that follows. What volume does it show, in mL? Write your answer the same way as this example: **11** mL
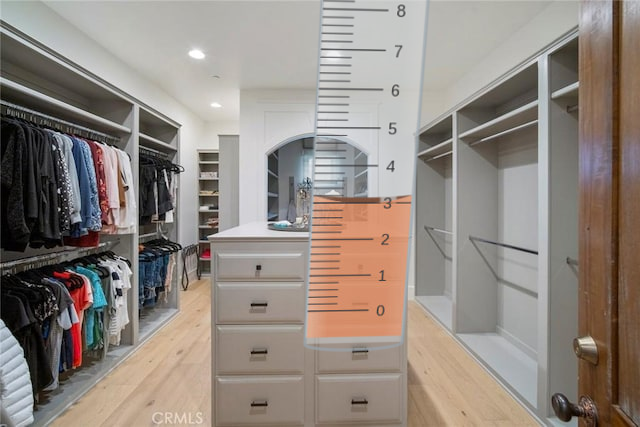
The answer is **3** mL
